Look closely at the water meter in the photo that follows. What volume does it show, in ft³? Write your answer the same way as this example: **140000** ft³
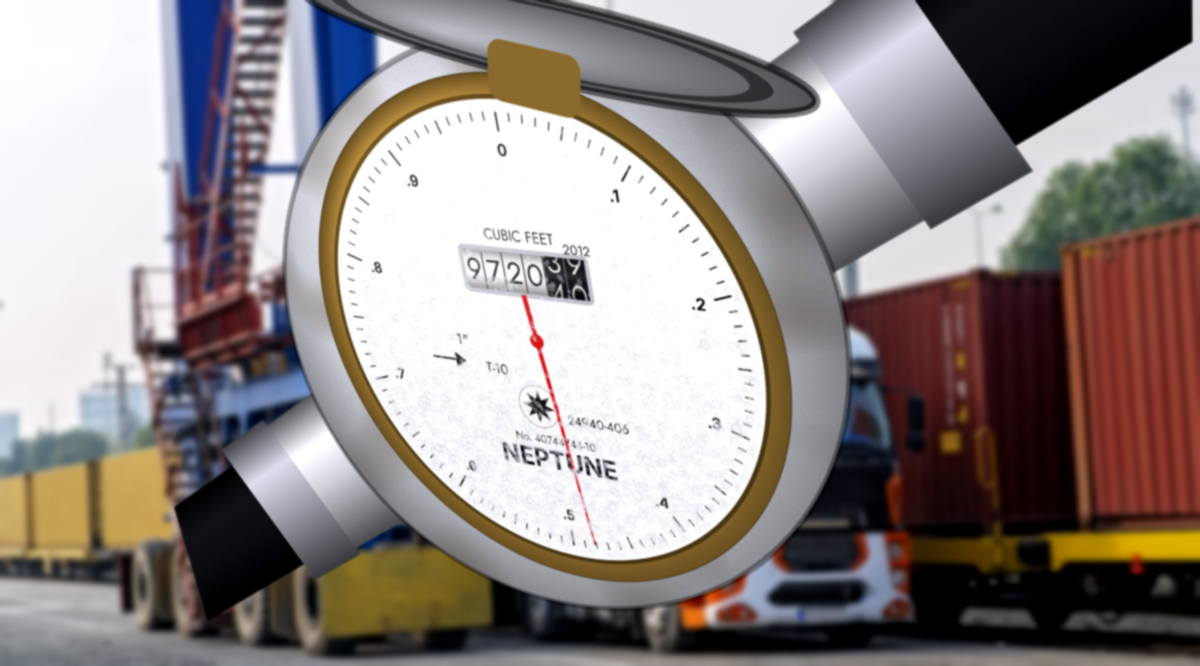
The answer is **972039.48** ft³
